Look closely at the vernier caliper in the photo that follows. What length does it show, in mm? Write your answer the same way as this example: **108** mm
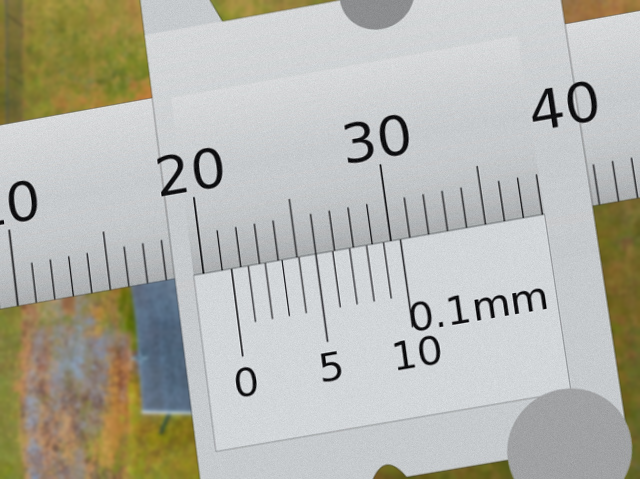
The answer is **21.5** mm
